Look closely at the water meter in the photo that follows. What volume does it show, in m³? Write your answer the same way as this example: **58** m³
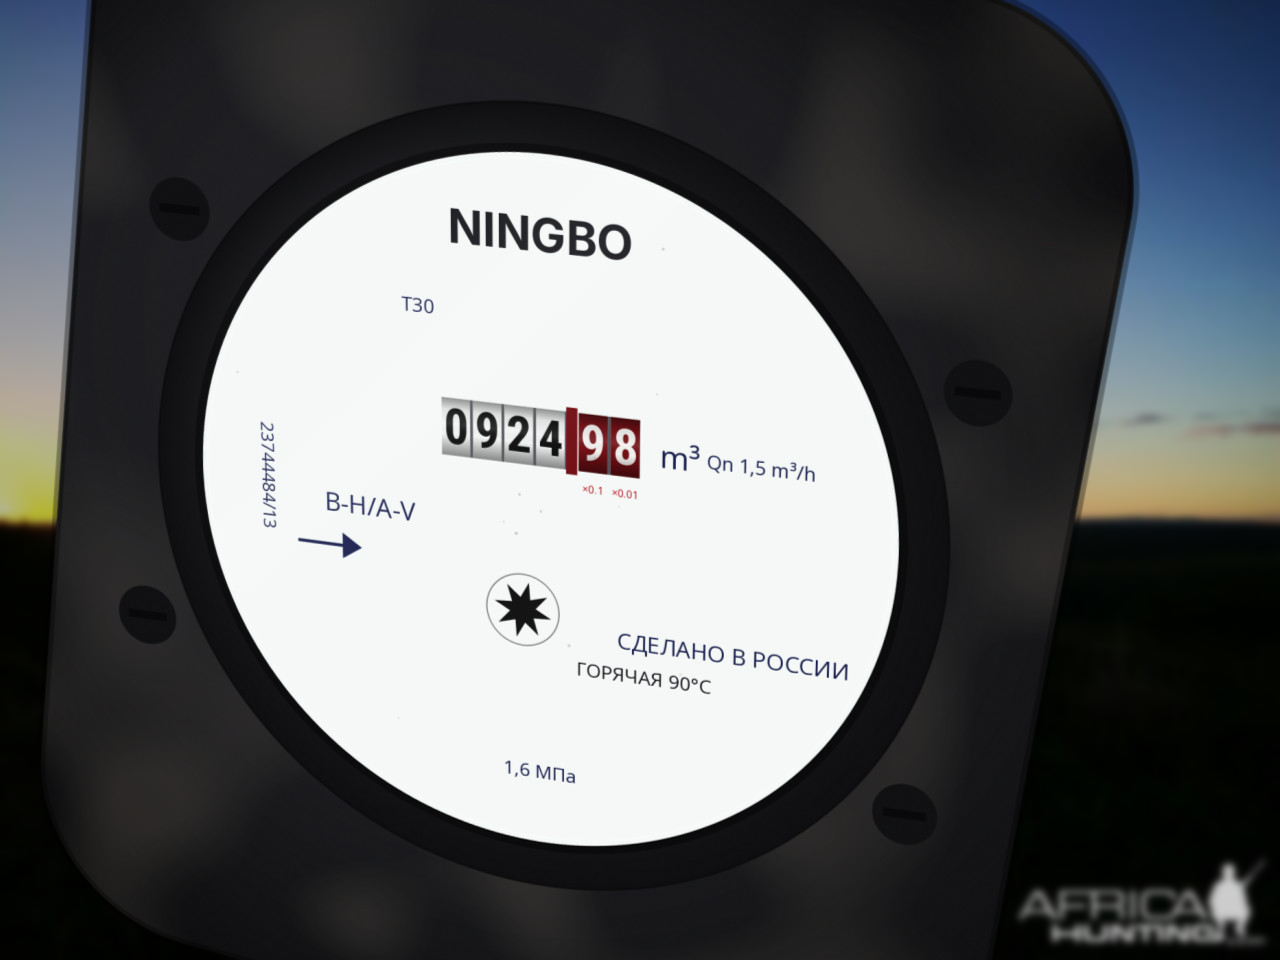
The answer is **924.98** m³
